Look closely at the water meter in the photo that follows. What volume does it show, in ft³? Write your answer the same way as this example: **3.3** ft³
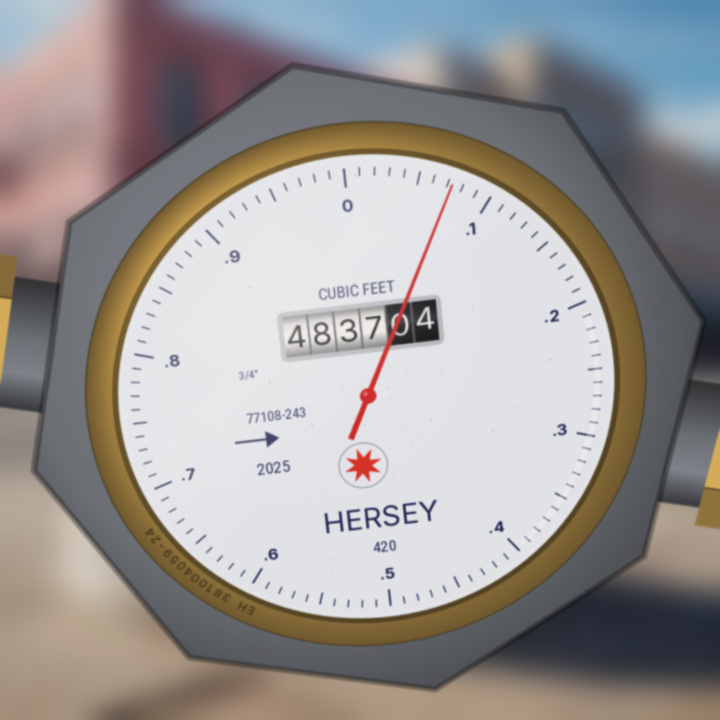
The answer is **483704.07** ft³
